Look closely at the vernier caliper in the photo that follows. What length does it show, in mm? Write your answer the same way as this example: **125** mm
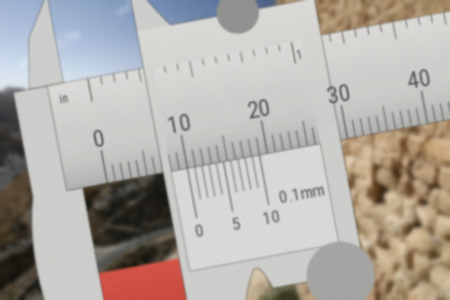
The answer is **10.0** mm
